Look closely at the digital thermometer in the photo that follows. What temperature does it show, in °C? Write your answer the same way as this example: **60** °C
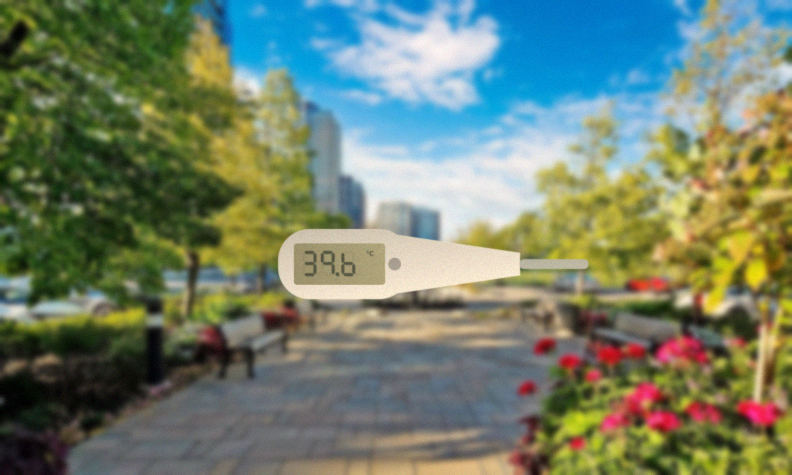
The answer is **39.6** °C
